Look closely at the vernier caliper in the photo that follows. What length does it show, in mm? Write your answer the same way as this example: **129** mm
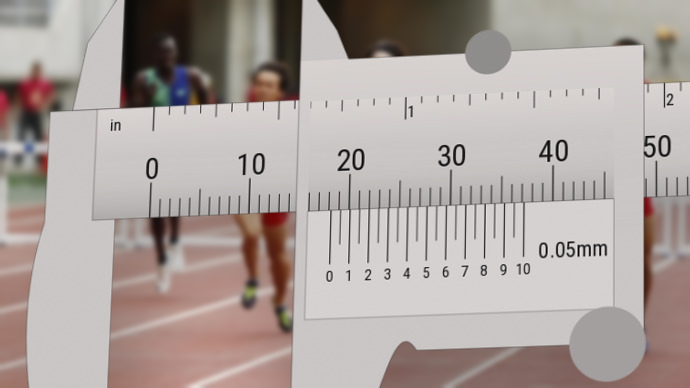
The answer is **18.2** mm
